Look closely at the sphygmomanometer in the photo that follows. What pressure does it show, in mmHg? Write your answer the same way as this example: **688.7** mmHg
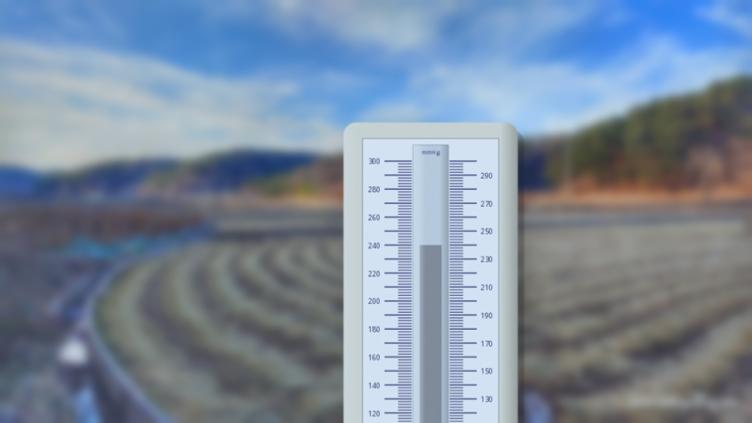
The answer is **240** mmHg
